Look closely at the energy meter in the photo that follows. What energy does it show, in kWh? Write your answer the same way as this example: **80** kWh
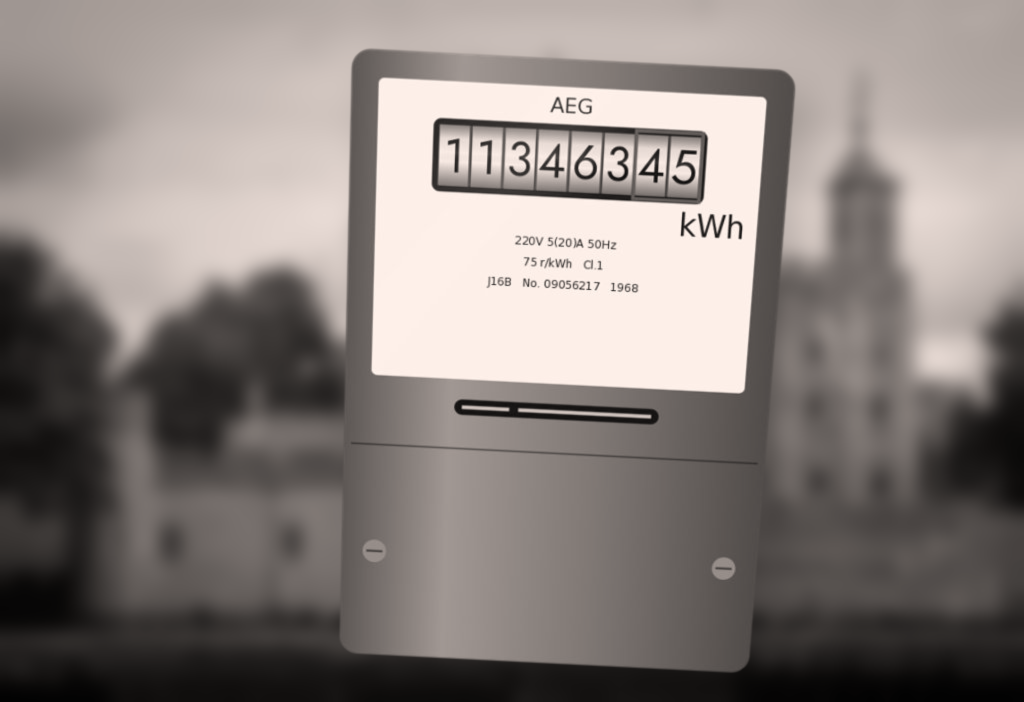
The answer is **113463.45** kWh
